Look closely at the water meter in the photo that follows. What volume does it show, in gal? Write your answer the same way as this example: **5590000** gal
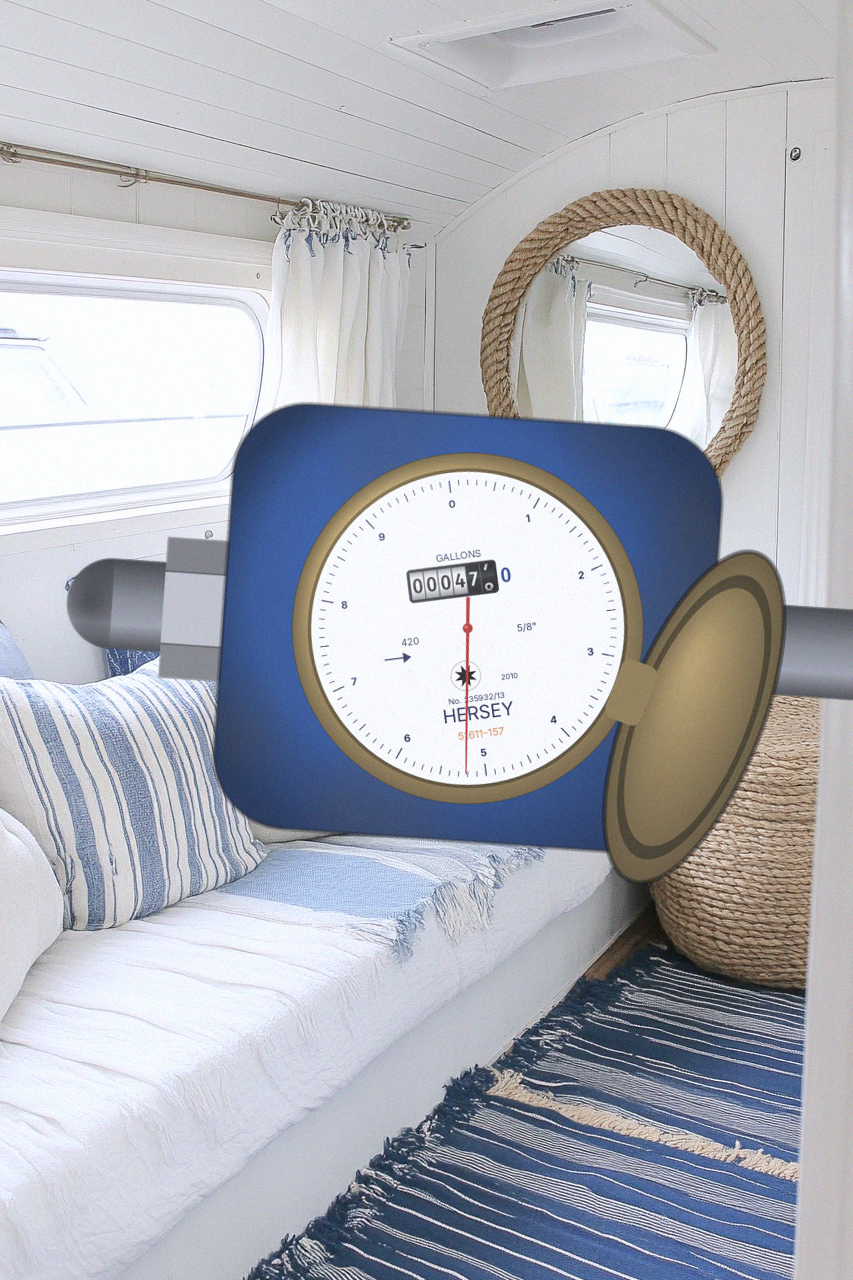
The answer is **4775.2** gal
